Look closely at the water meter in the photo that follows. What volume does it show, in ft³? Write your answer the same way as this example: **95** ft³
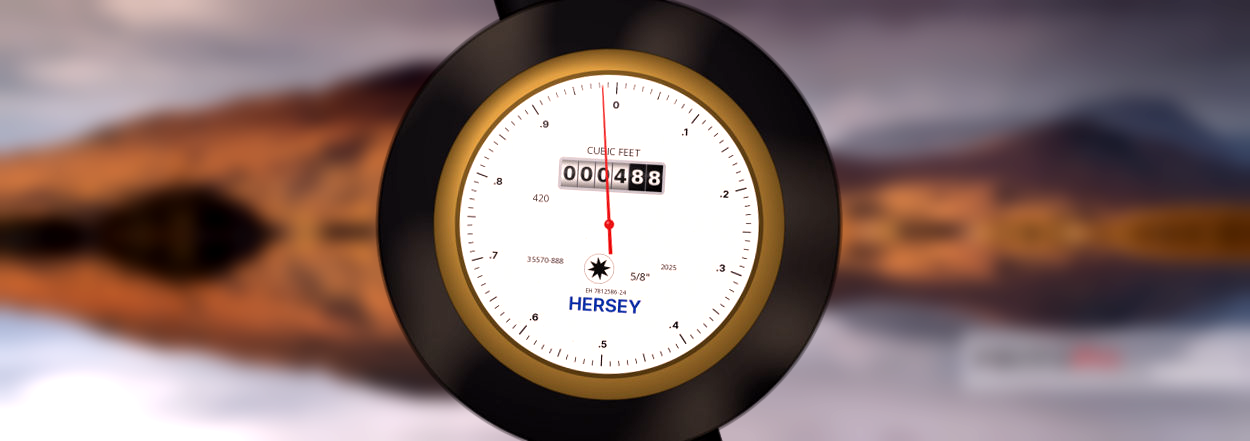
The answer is **487.98** ft³
